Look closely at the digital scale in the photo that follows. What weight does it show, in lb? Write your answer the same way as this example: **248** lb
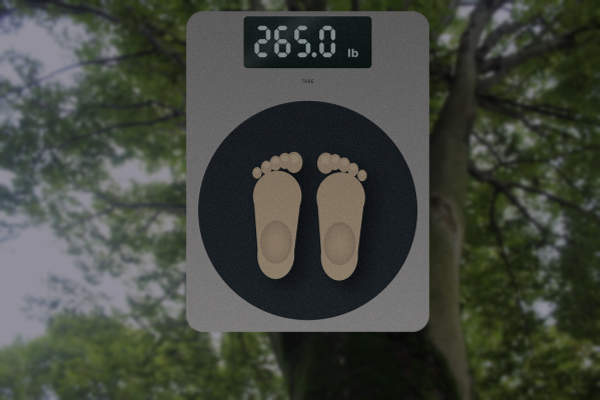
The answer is **265.0** lb
